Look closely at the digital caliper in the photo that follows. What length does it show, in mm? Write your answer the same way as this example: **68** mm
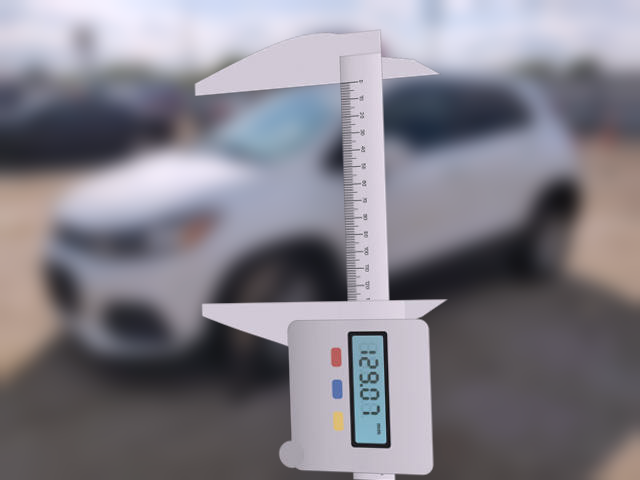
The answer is **129.07** mm
